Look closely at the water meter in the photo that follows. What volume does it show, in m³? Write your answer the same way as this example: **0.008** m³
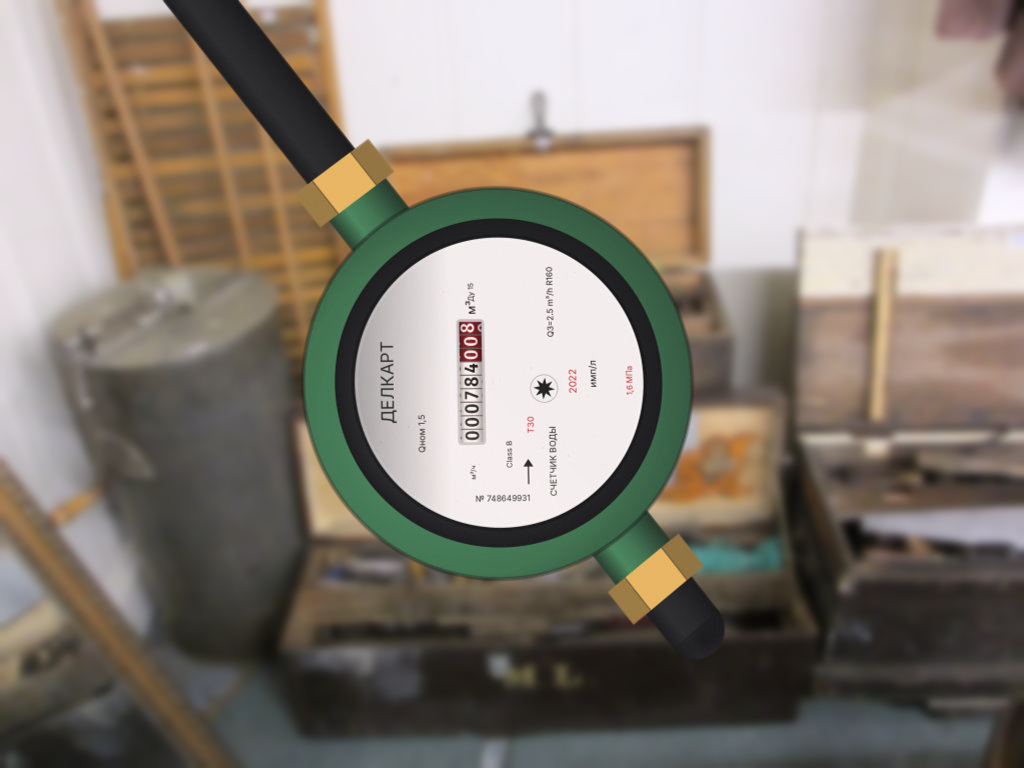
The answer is **784.008** m³
